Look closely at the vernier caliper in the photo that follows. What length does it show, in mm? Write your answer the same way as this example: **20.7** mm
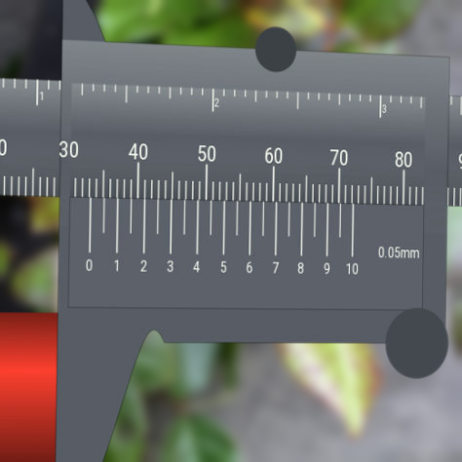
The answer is **33.2** mm
